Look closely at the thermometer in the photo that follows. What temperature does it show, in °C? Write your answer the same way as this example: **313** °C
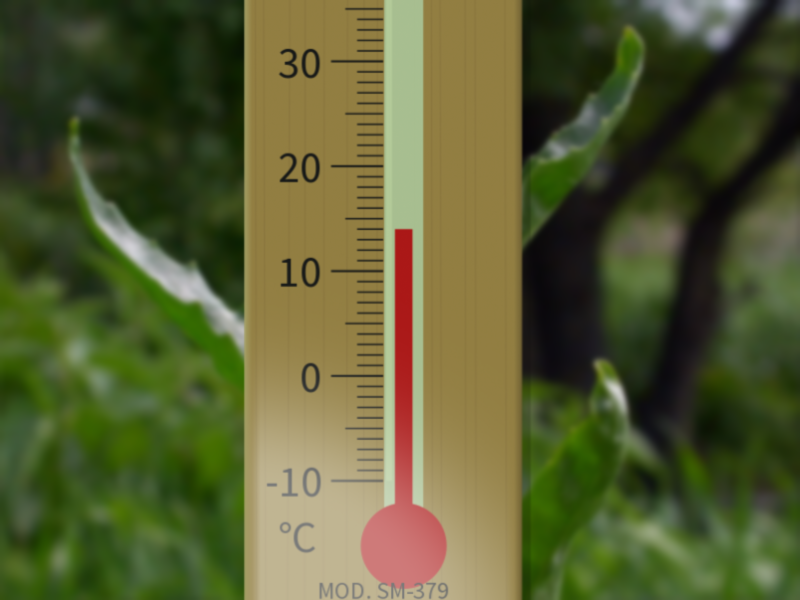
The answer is **14** °C
